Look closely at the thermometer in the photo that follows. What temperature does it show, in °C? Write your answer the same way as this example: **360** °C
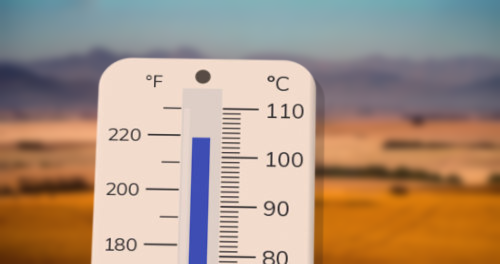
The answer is **104** °C
